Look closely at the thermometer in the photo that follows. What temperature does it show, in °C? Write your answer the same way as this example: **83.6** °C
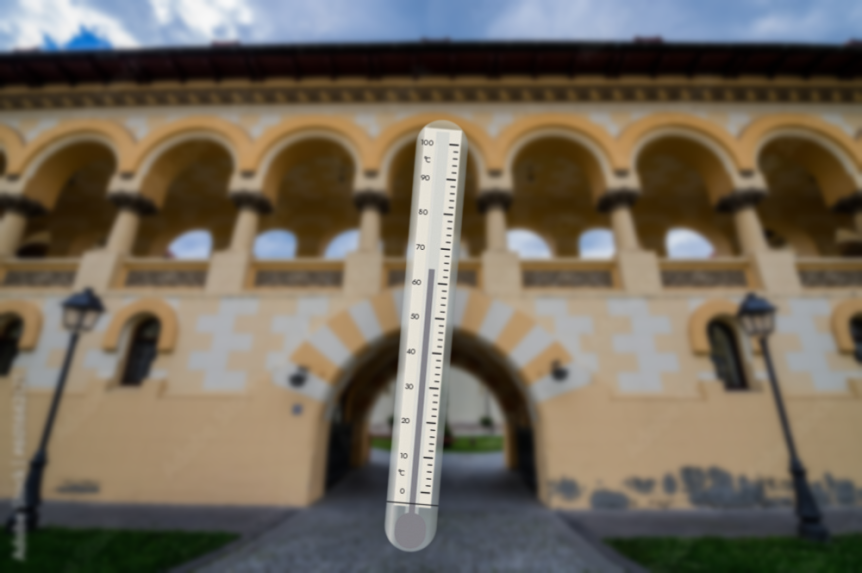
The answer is **64** °C
